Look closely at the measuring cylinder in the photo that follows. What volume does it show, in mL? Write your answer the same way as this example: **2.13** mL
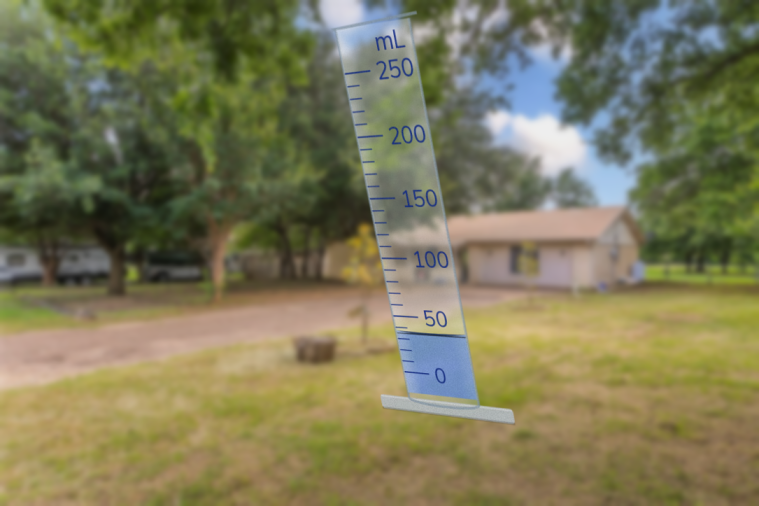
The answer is **35** mL
